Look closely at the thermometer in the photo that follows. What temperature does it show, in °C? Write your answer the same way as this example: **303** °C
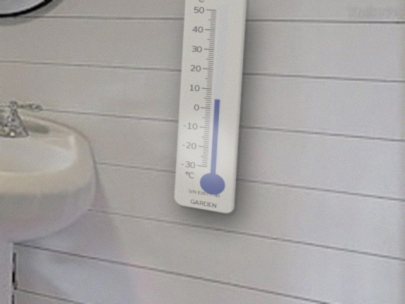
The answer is **5** °C
